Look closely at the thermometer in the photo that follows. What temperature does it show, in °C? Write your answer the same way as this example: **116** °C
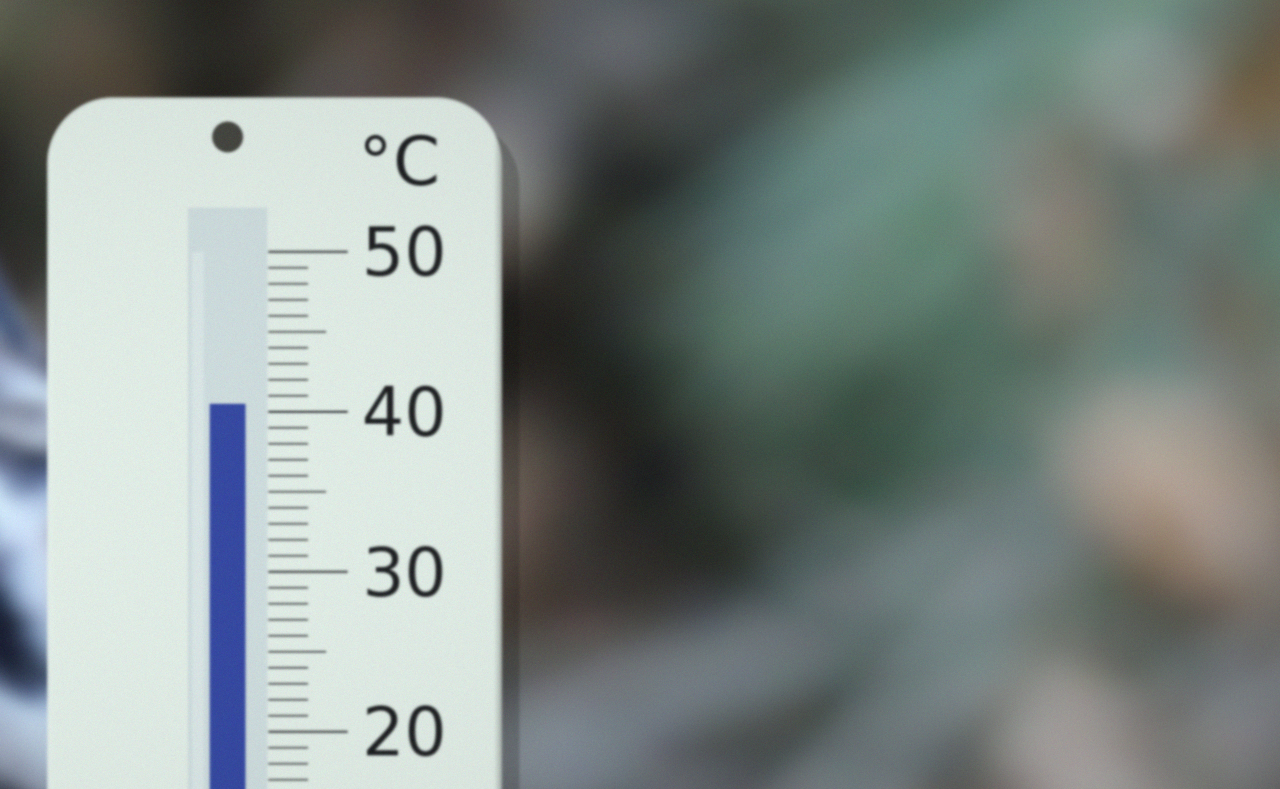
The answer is **40.5** °C
